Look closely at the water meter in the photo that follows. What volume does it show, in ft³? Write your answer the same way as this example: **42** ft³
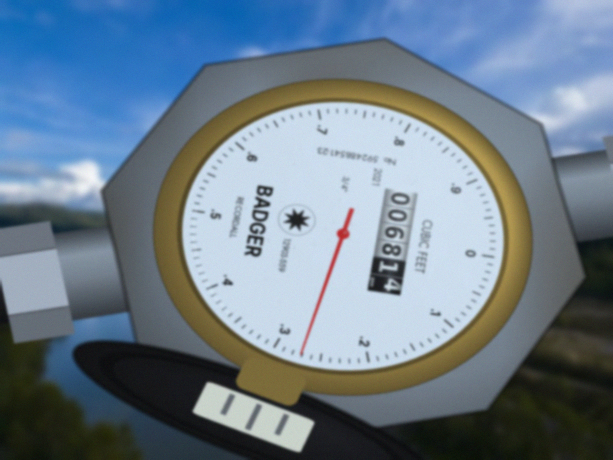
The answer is **6814.27** ft³
